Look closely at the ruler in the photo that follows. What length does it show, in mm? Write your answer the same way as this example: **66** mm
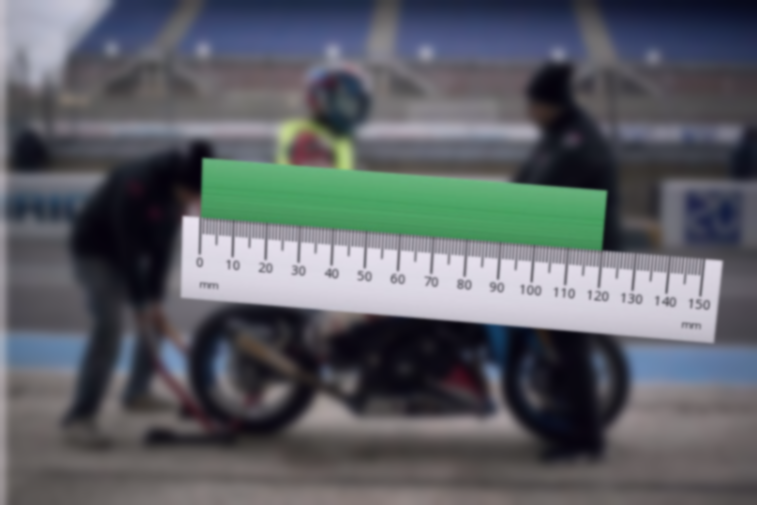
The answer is **120** mm
